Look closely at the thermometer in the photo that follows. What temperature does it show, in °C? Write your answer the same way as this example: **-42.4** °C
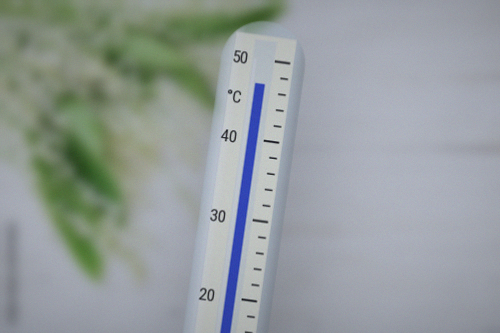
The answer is **47** °C
